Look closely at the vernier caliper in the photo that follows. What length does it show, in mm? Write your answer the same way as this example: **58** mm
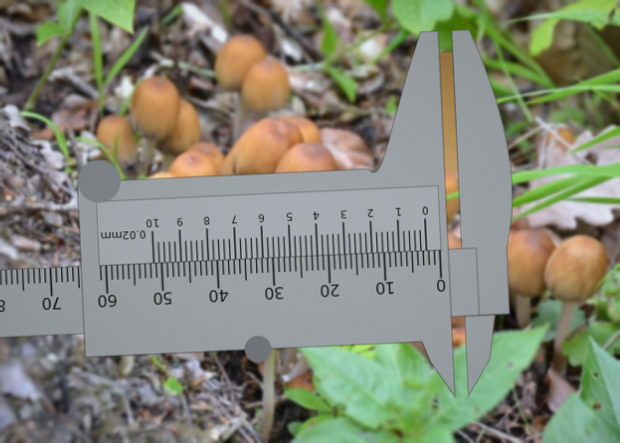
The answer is **2.4** mm
